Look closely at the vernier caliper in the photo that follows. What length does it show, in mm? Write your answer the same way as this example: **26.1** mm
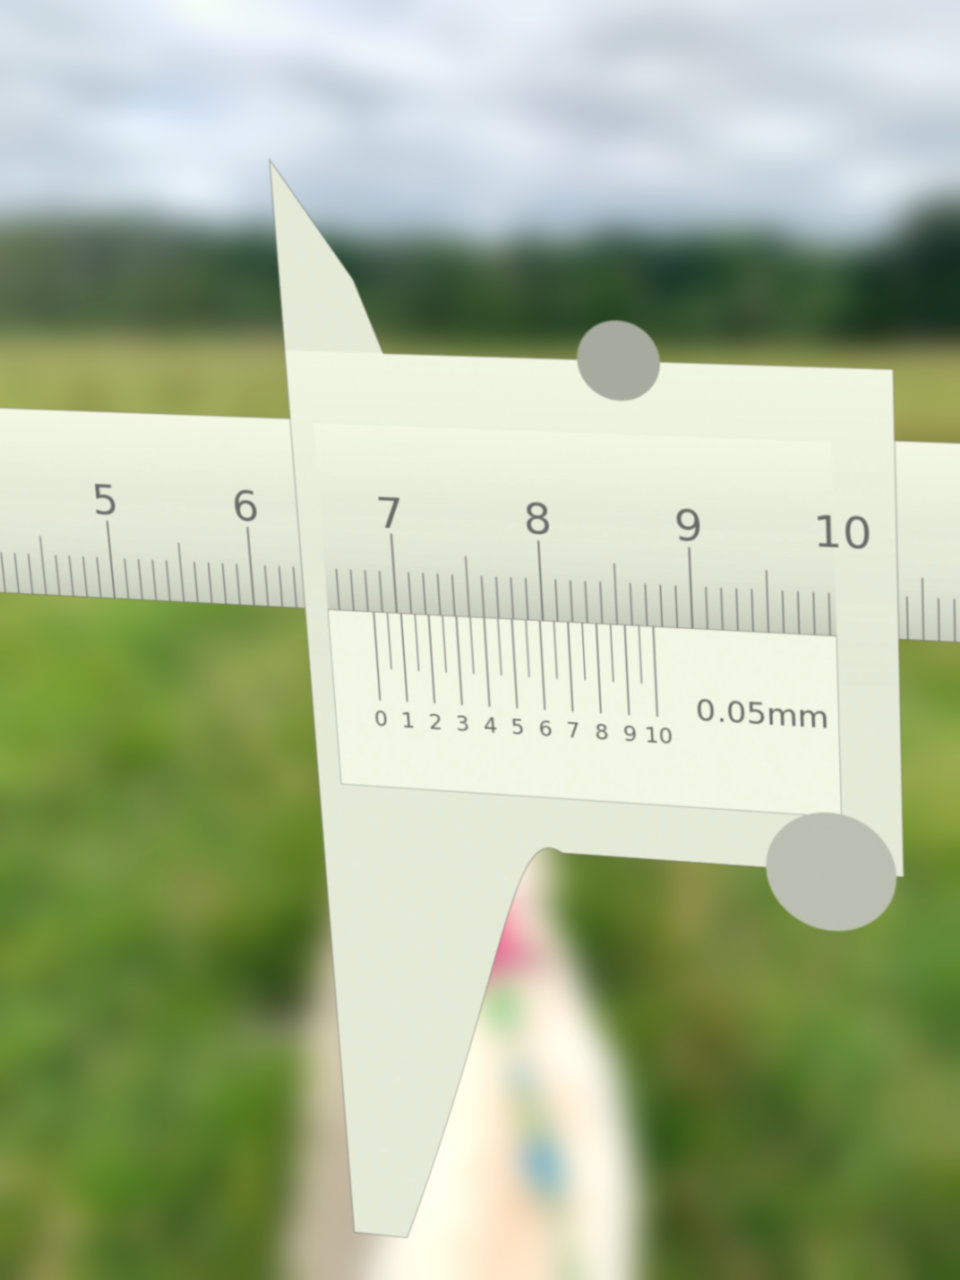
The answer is **68.4** mm
